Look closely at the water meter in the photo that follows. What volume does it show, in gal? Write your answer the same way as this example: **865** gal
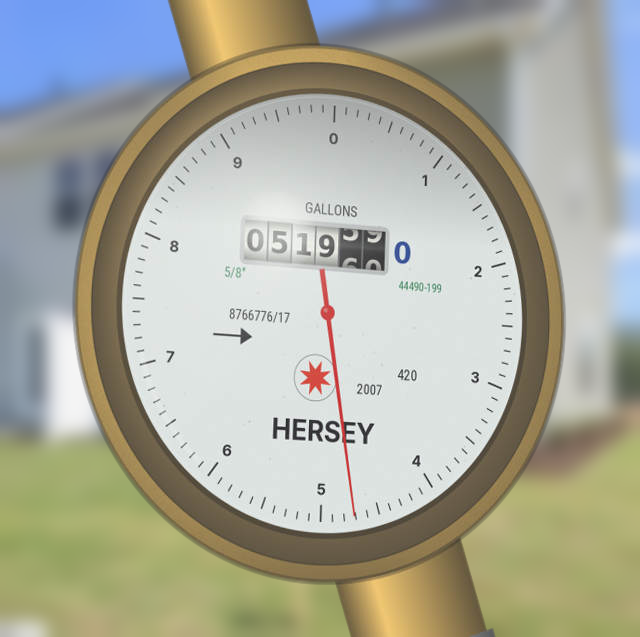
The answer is **519594.7** gal
